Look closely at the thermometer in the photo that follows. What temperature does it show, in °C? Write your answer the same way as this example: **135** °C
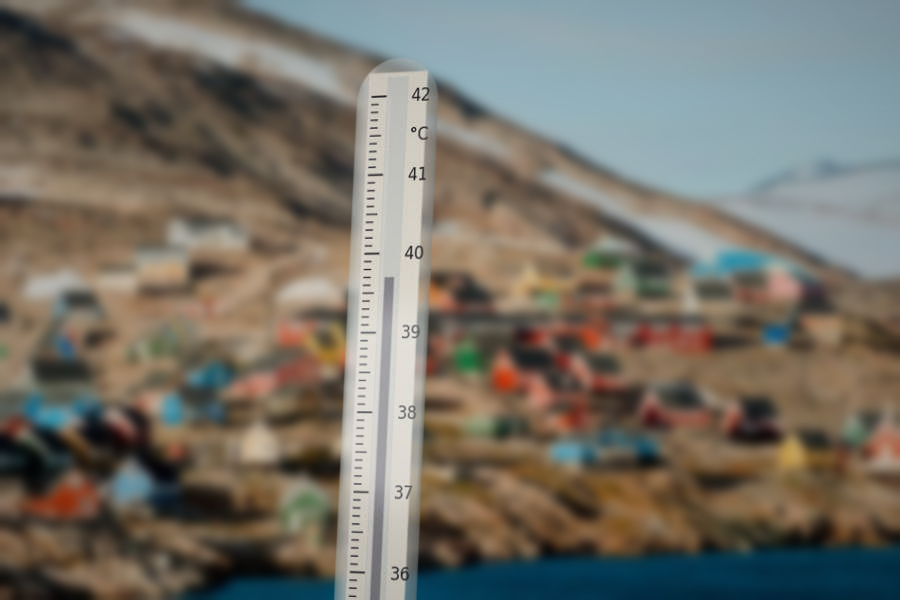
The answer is **39.7** °C
